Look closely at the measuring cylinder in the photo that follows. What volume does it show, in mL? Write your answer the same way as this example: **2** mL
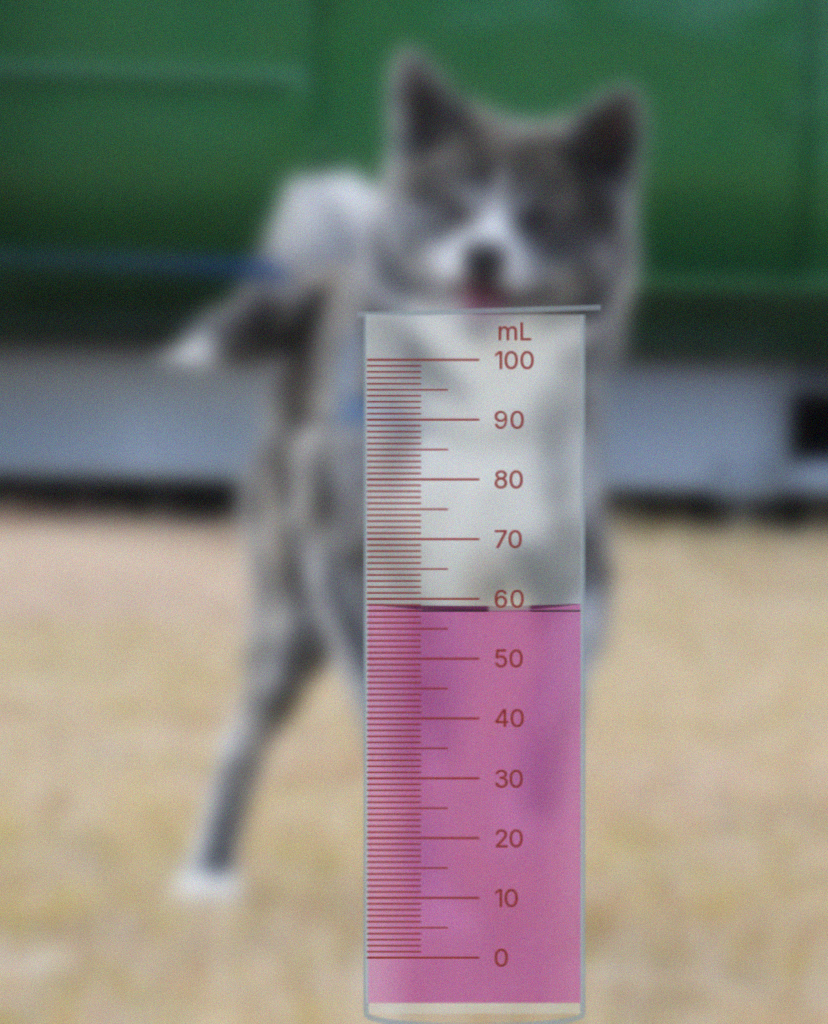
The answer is **58** mL
